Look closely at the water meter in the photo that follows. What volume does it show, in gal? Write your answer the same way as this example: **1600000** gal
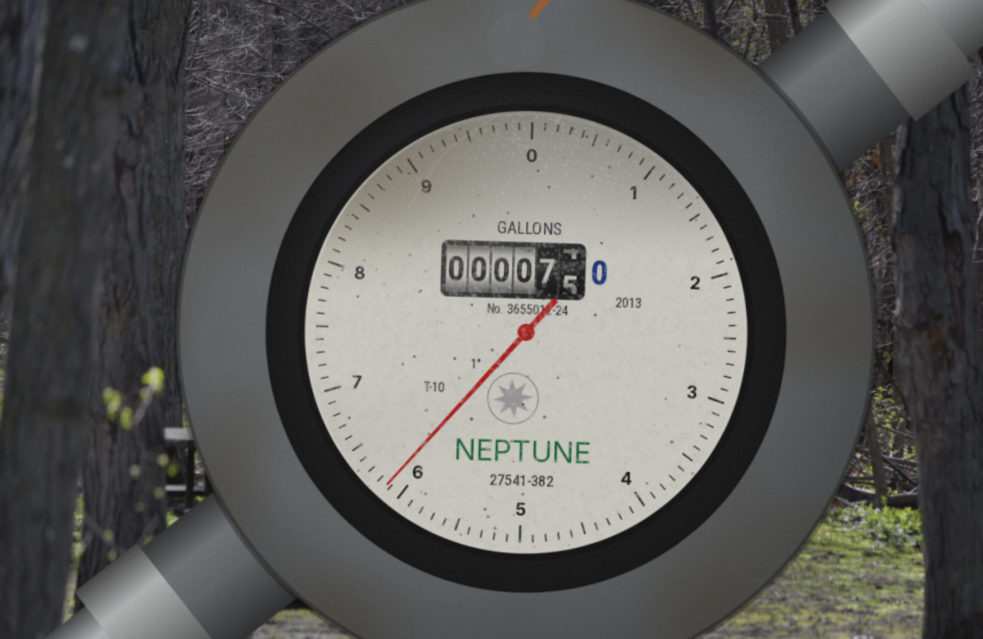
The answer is **746.1** gal
